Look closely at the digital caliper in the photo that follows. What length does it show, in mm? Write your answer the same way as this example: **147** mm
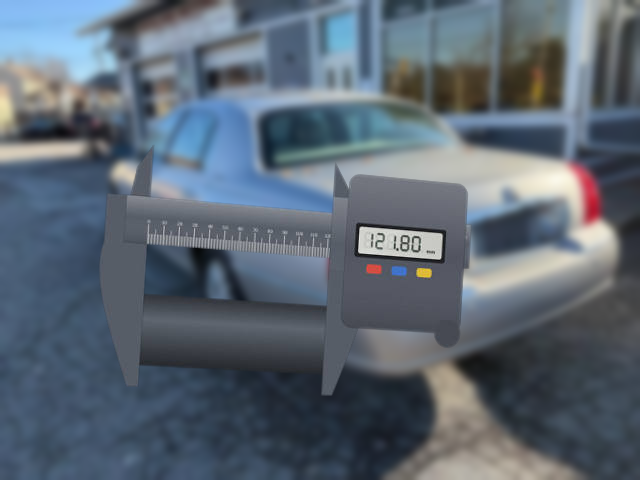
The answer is **121.80** mm
